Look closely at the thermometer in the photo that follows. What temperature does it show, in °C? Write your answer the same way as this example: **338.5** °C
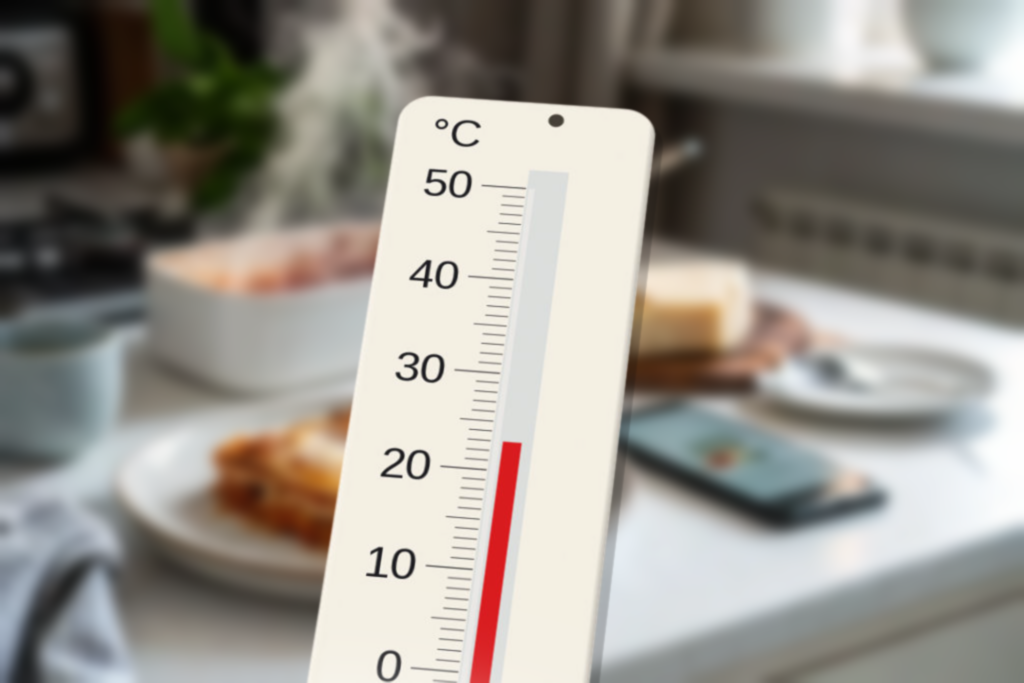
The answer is **23** °C
